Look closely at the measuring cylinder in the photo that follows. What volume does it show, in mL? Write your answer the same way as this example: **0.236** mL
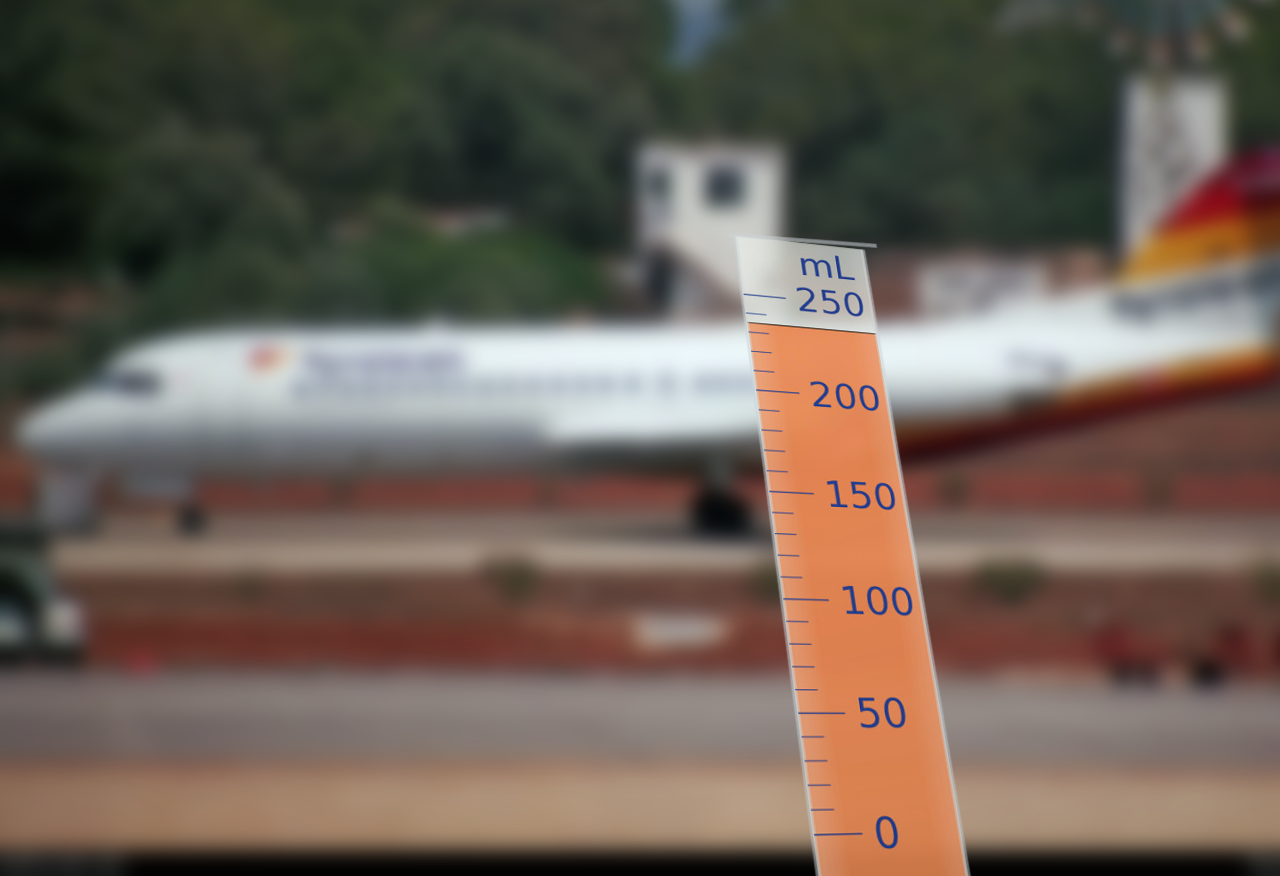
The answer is **235** mL
